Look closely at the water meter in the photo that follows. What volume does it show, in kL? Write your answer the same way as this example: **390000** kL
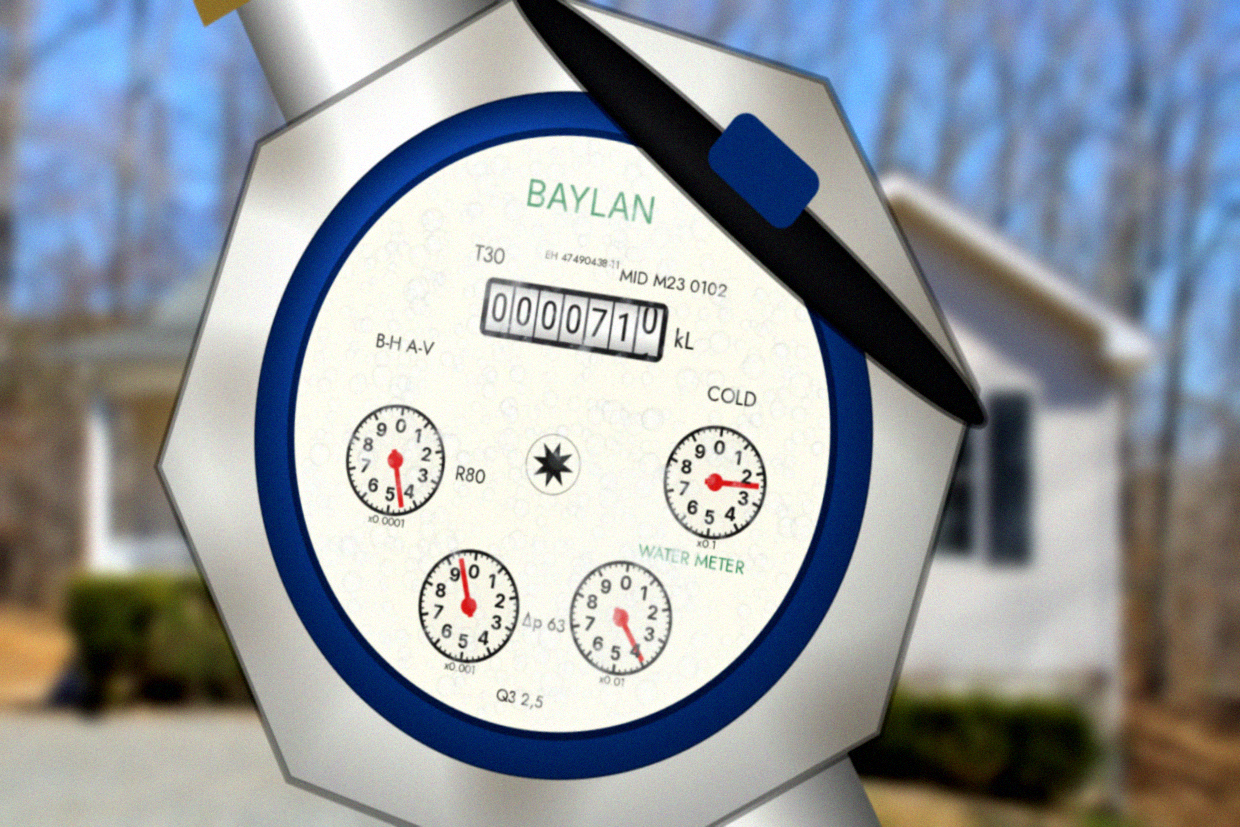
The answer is **710.2394** kL
